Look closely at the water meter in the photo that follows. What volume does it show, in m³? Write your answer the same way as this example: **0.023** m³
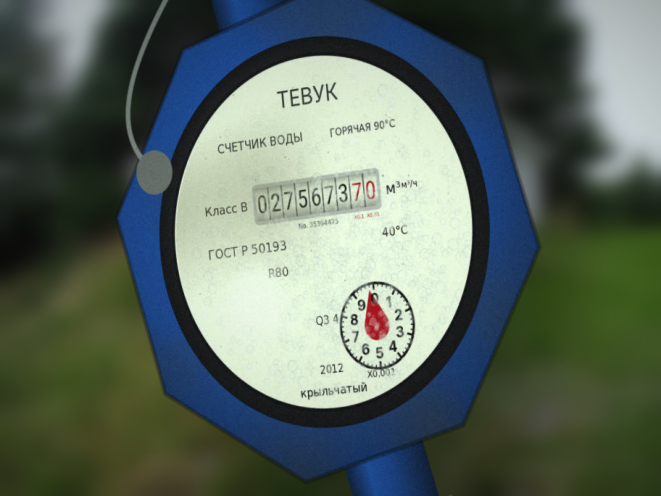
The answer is **275673.699** m³
